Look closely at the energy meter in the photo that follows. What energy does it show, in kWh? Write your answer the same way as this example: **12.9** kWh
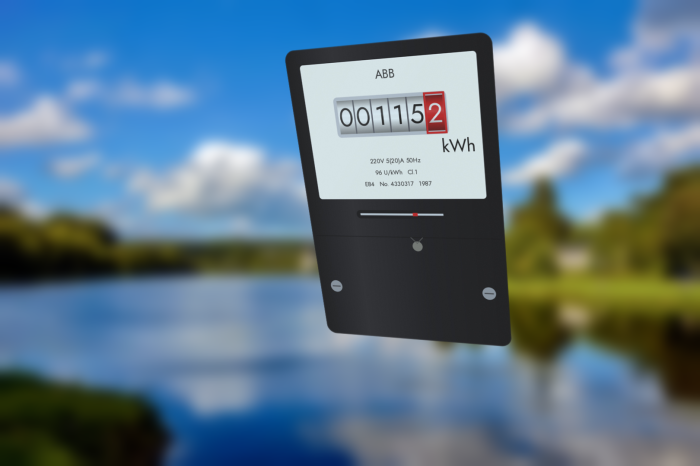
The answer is **115.2** kWh
